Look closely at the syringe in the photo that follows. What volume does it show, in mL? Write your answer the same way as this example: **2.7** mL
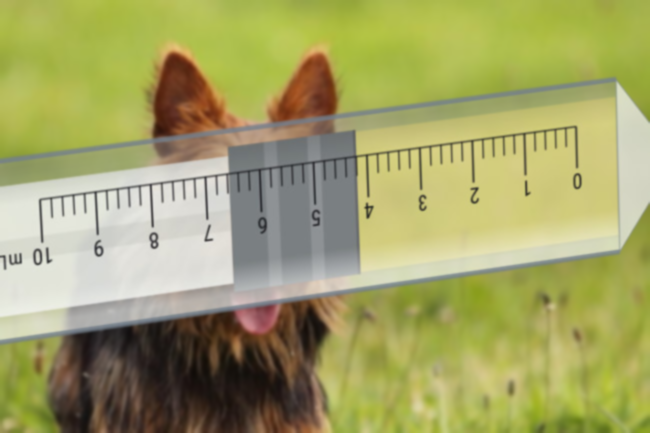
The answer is **4.2** mL
